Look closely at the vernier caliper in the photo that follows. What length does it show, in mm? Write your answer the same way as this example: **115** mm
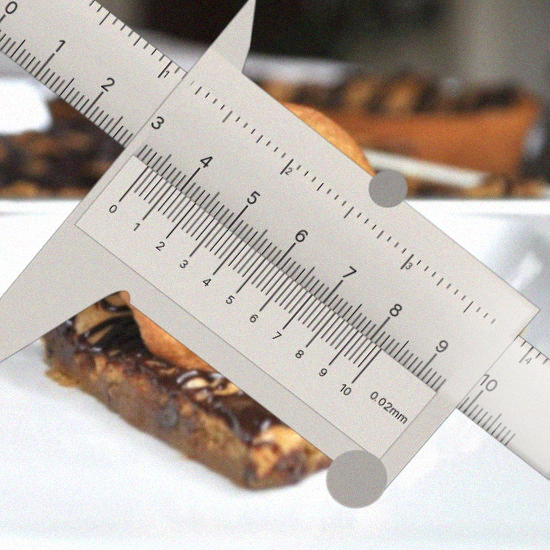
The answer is **33.4** mm
